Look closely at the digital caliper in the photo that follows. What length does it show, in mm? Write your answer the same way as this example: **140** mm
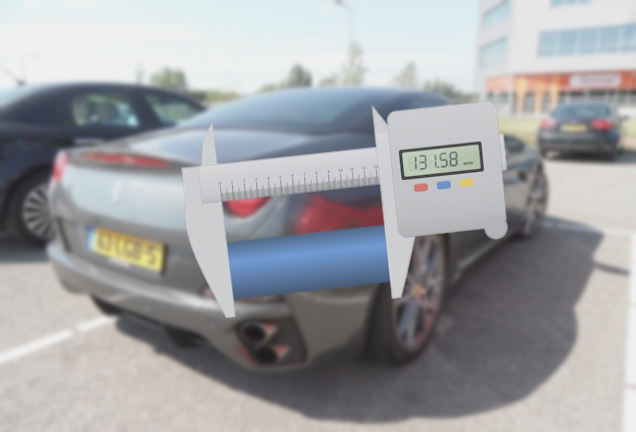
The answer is **131.58** mm
